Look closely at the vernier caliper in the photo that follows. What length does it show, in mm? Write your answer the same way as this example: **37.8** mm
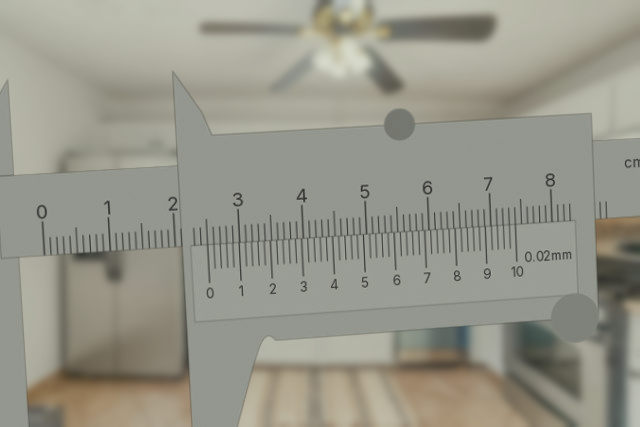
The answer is **25.0** mm
